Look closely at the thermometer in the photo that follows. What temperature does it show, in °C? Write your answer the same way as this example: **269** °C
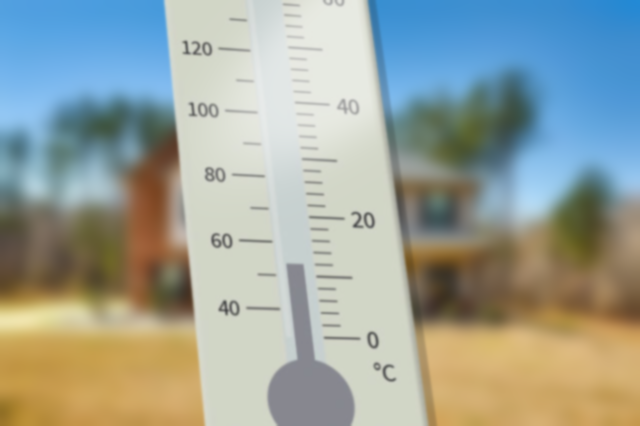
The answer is **12** °C
